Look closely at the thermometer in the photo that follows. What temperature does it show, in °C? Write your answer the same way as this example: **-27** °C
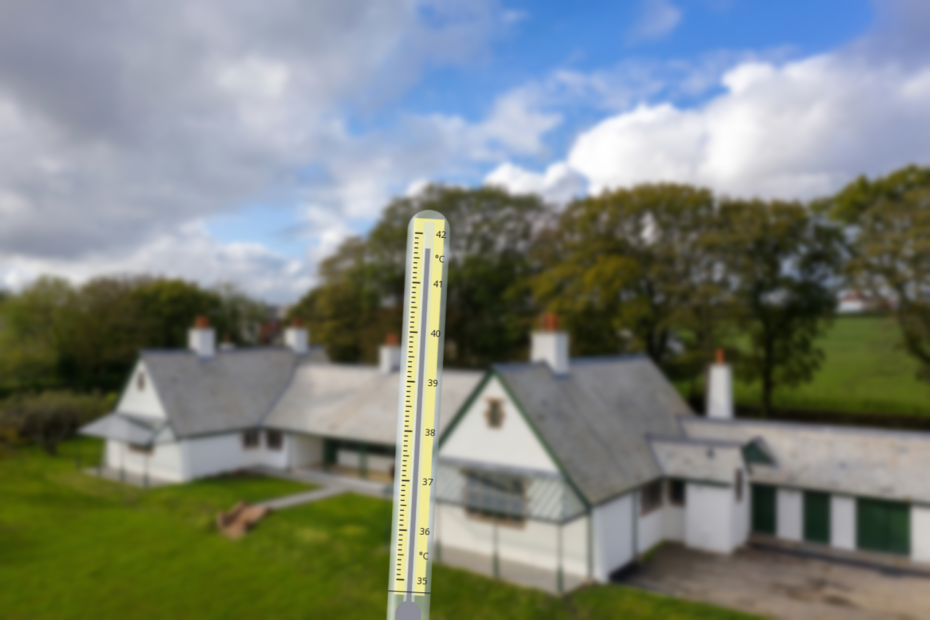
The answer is **41.7** °C
